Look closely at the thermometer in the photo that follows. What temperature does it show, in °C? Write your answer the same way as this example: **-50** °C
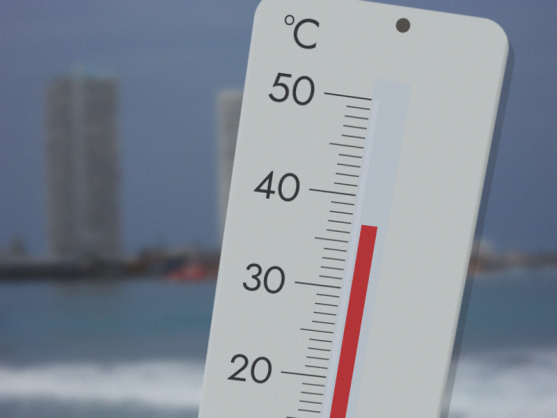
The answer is **37** °C
